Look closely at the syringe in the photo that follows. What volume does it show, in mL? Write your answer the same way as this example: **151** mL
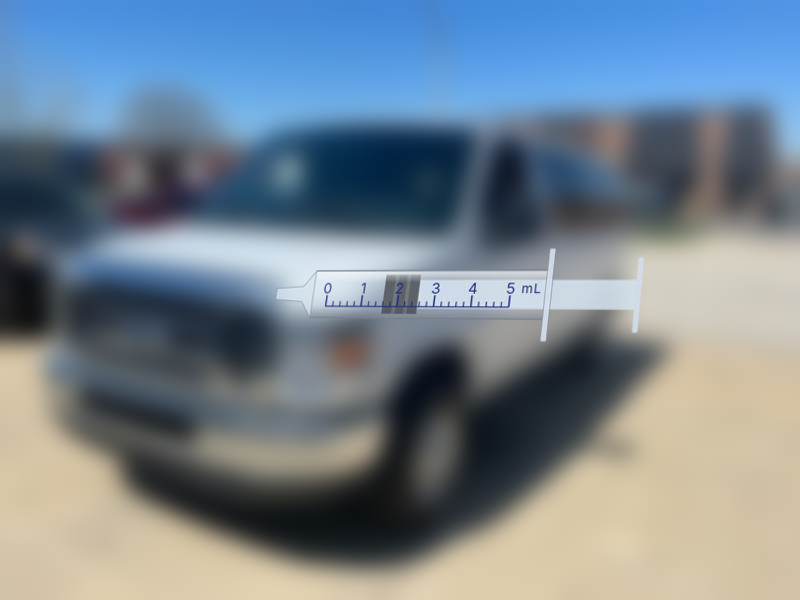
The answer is **1.6** mL
